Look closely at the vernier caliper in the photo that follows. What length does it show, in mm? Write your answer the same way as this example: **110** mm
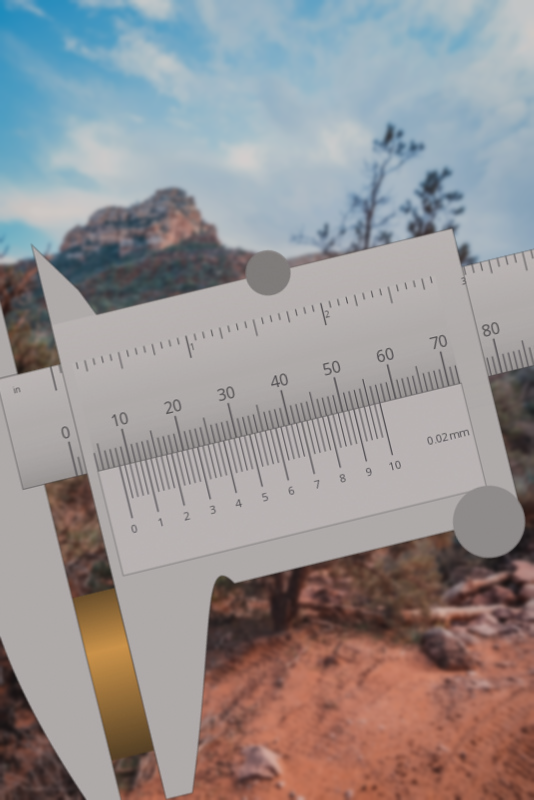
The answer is **8.0** mm
